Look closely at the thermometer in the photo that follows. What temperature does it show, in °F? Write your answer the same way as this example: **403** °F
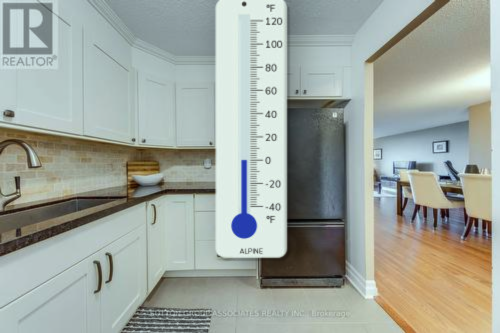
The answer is **0** °F
